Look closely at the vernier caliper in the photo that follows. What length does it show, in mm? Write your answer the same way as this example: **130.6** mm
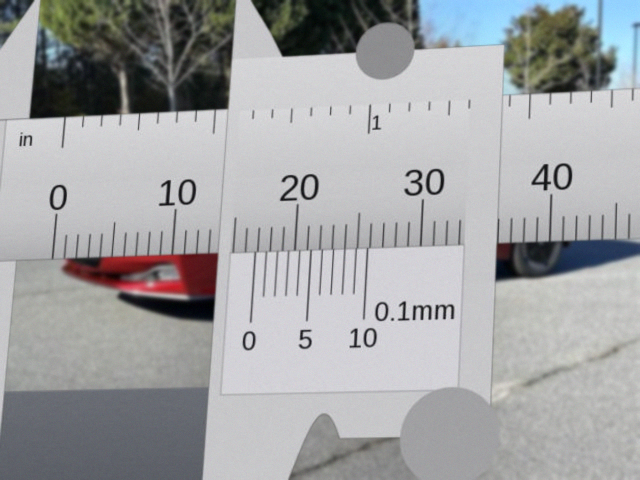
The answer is **16.8** mm
